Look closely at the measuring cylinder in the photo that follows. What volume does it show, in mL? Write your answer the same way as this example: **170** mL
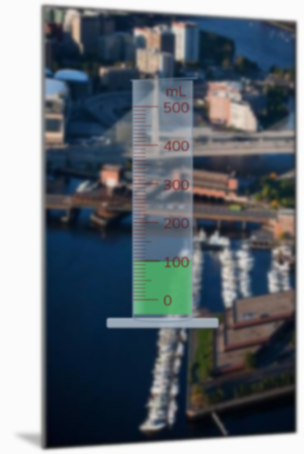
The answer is **100** mL
